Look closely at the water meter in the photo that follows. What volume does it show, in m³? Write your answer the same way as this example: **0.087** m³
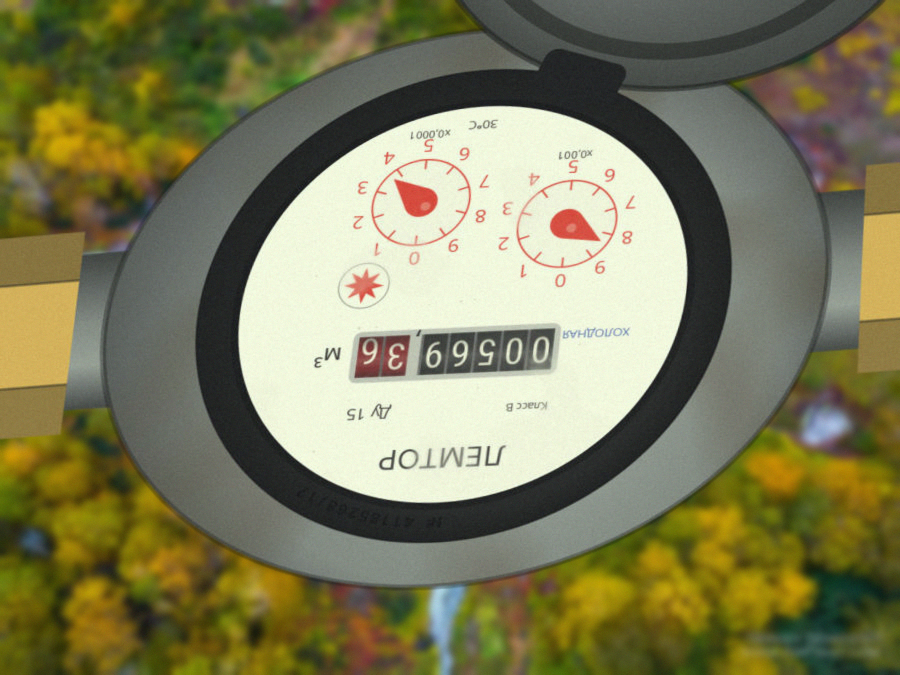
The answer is **569.3583** m³
